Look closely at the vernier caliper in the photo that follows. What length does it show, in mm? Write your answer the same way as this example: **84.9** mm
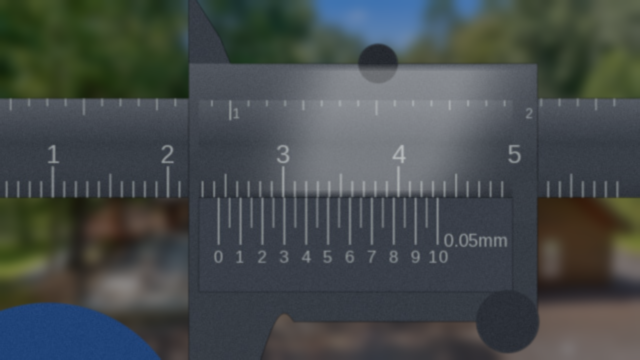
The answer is **24.4** mm
